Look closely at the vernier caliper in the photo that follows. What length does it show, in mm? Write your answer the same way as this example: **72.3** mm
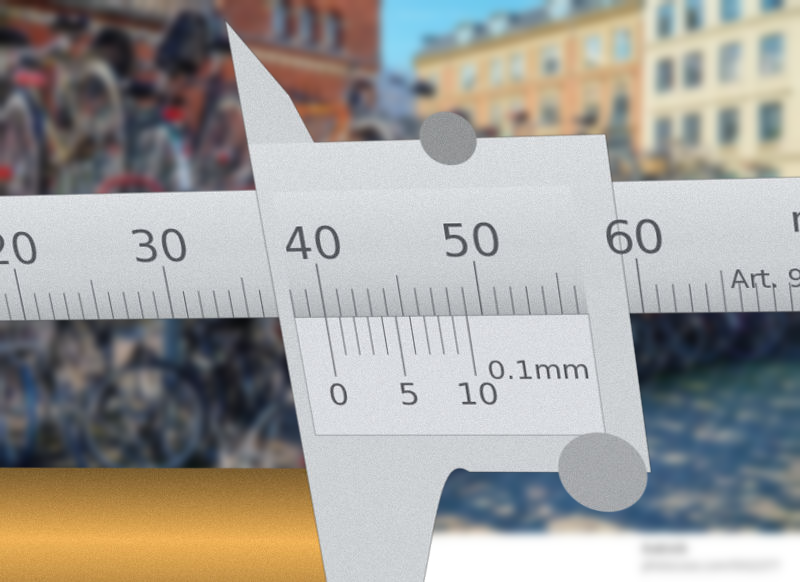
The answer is **40.0** mm
